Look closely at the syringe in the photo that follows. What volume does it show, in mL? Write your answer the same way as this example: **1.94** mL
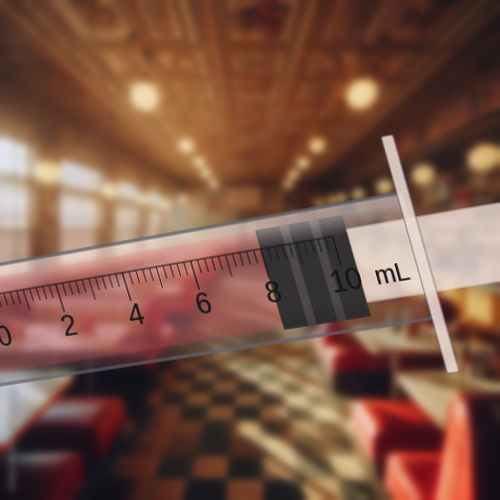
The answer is **8** mL
